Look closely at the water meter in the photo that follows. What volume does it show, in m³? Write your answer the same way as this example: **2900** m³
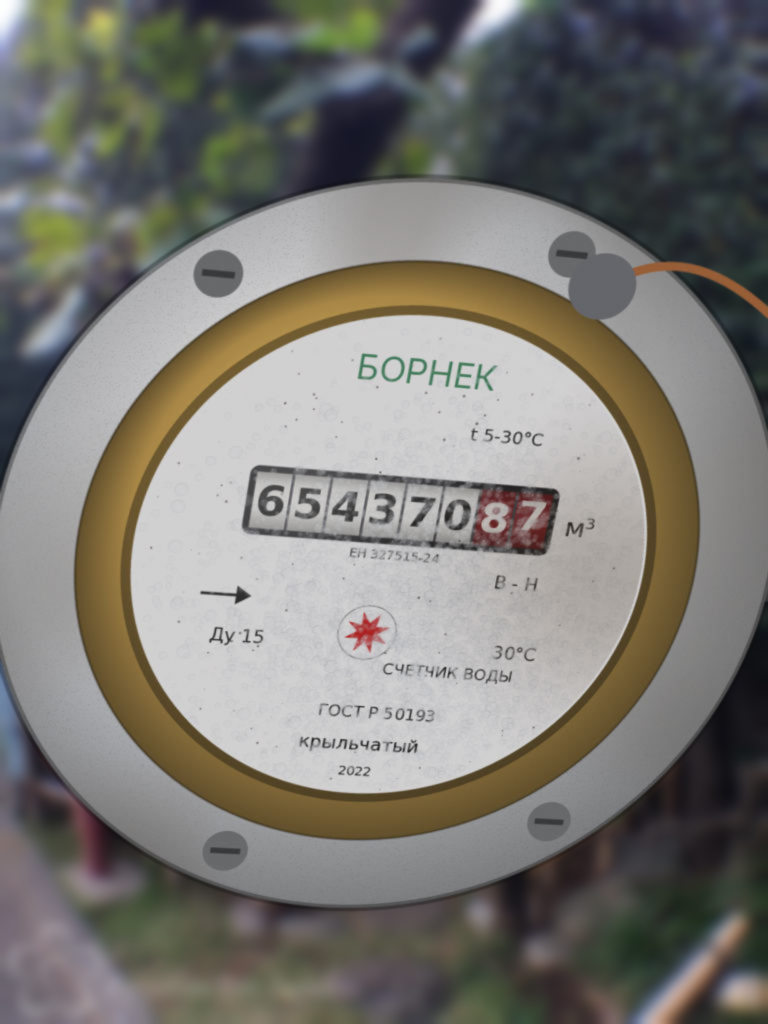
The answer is **654370.87** m³
